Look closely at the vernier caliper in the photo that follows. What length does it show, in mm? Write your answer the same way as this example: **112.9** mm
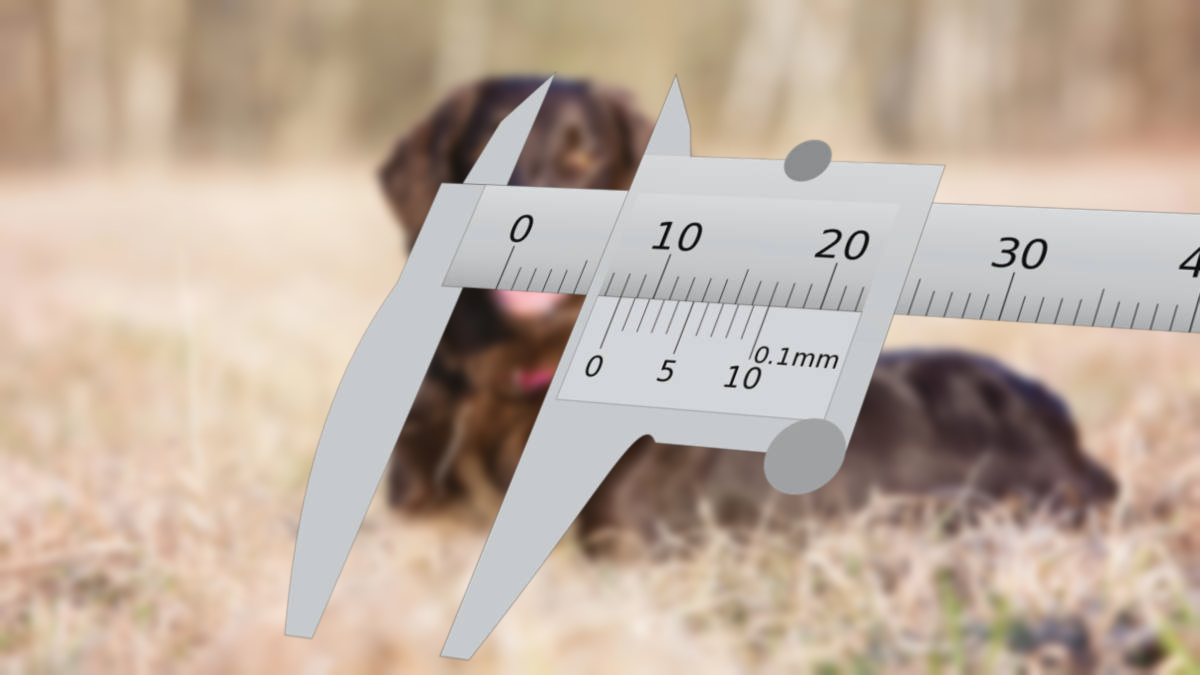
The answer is **8.0** mm
